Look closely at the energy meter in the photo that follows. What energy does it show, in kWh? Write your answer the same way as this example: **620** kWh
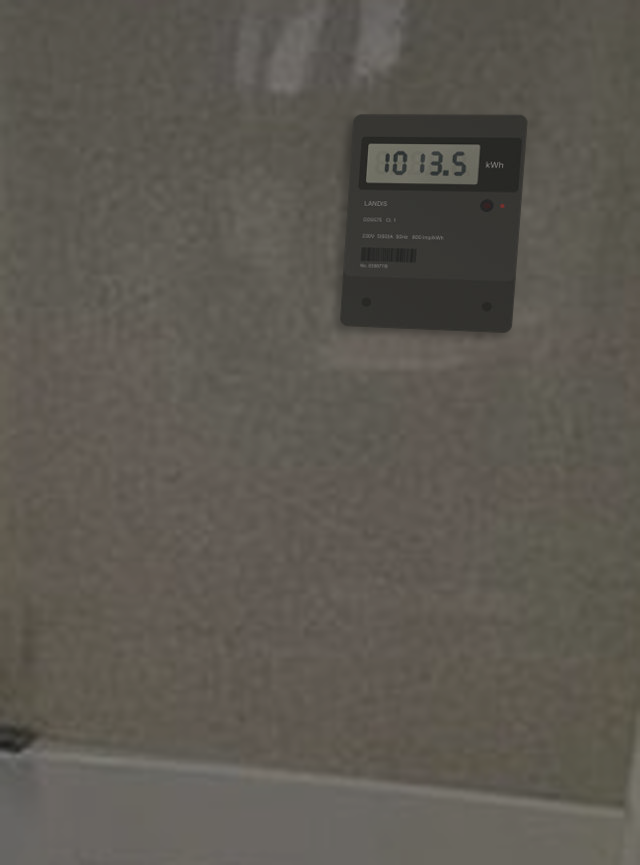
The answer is **1013.5** kWh
